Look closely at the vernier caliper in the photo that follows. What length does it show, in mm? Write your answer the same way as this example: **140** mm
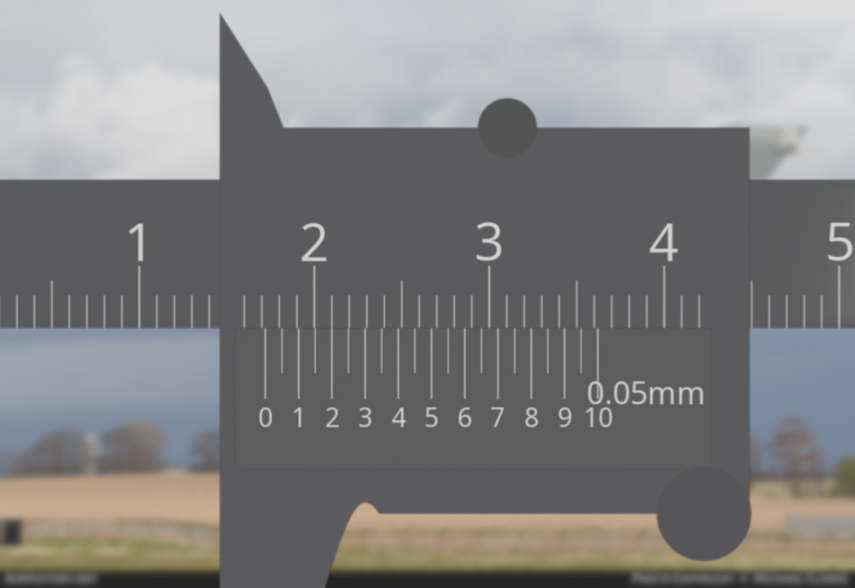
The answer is **17.2** mm
